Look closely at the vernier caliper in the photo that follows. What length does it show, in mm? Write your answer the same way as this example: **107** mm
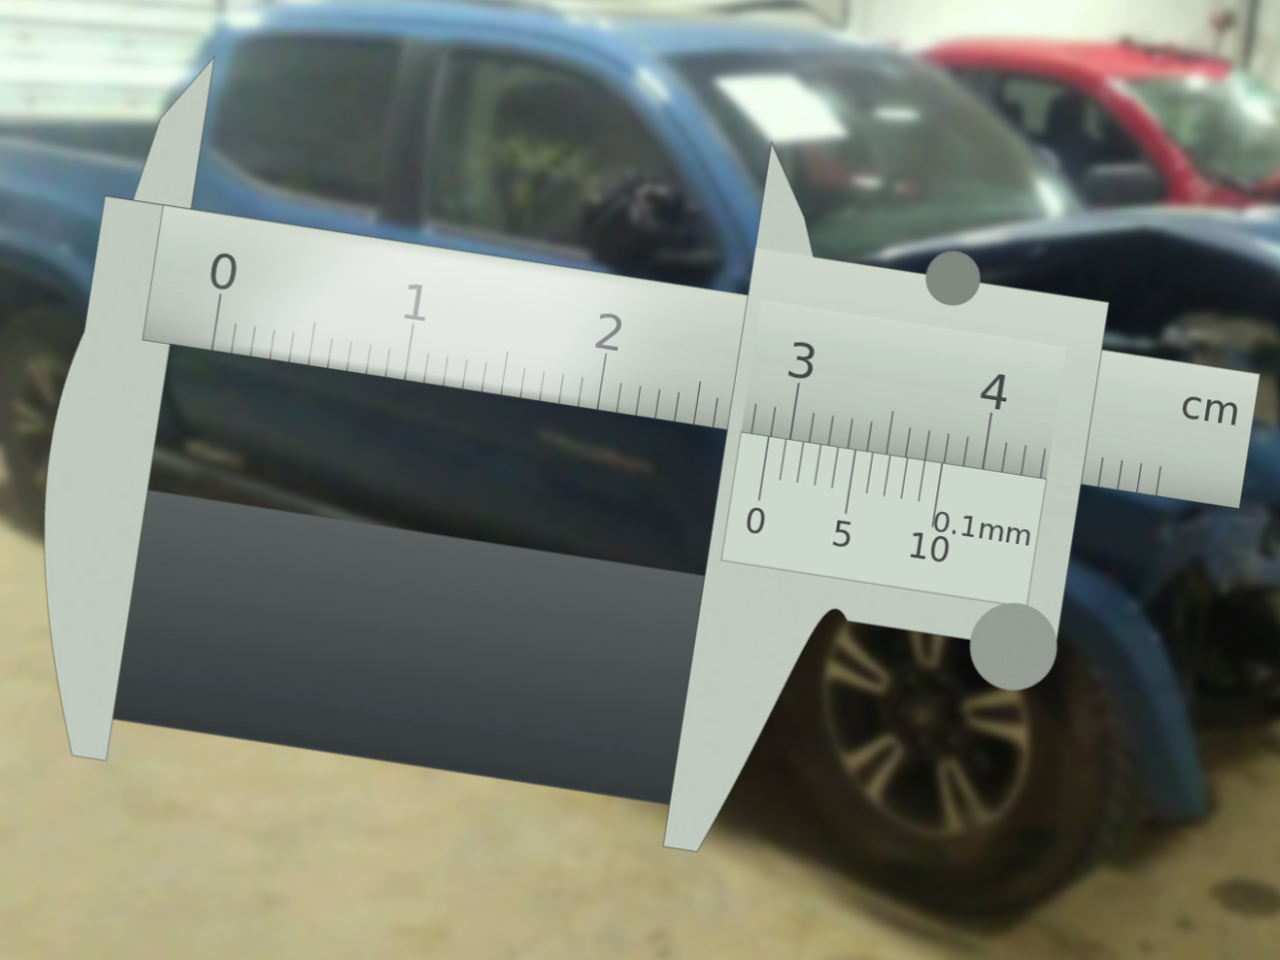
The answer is **28.9** mm
